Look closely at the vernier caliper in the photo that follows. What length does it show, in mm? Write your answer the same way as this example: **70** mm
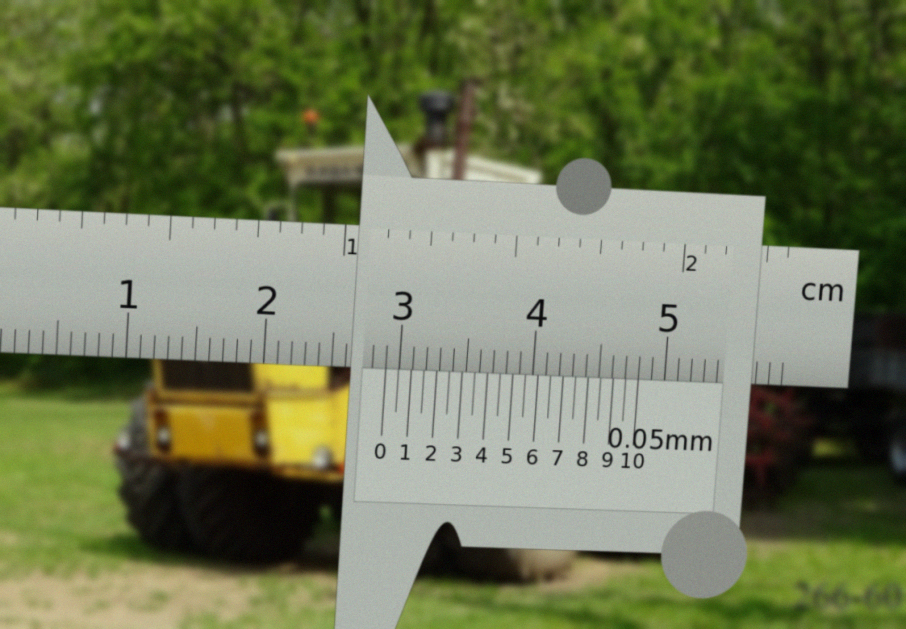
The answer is **29.0** mm
